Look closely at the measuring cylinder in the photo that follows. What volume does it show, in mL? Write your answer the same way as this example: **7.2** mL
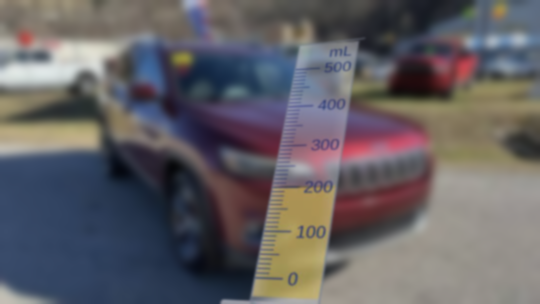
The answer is **200** mL
